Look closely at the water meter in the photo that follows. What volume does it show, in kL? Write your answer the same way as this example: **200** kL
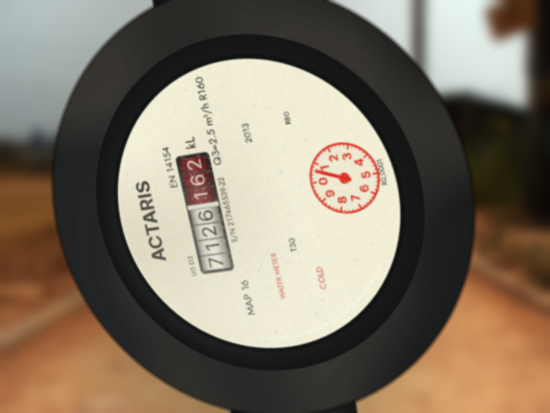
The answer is **7126.1620** kL
